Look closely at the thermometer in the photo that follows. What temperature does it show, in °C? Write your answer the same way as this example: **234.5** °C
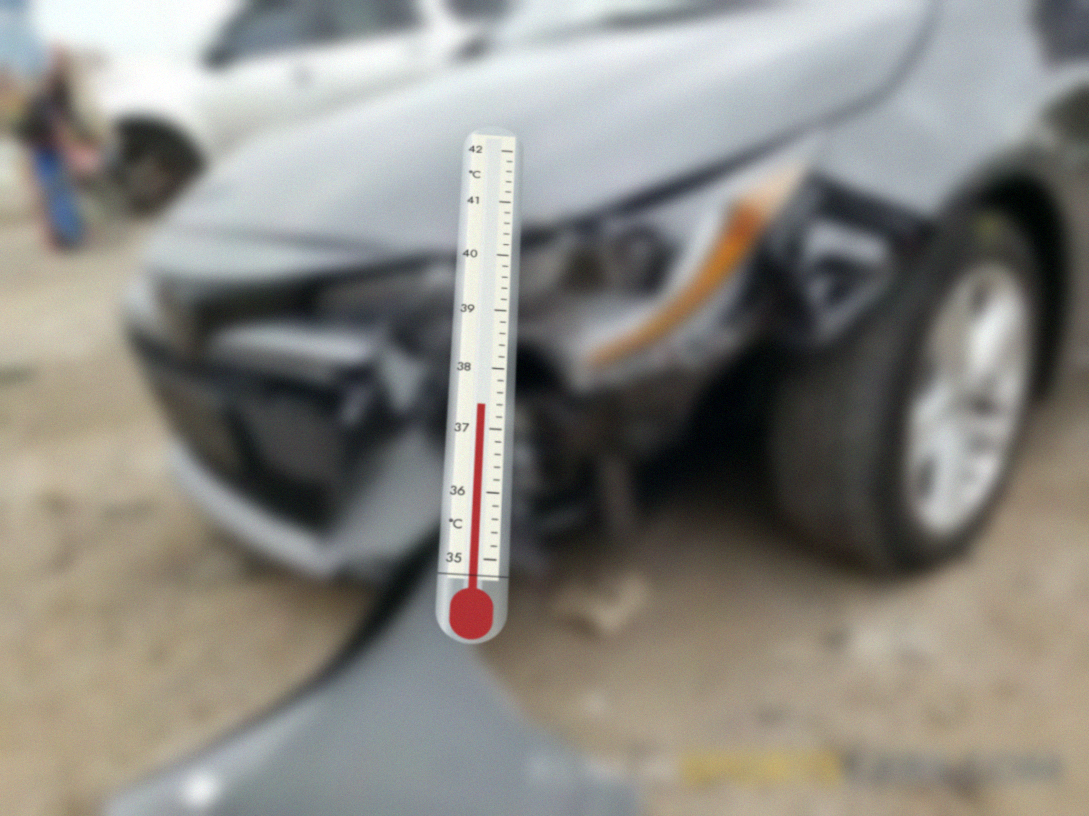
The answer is **37.4** °C
